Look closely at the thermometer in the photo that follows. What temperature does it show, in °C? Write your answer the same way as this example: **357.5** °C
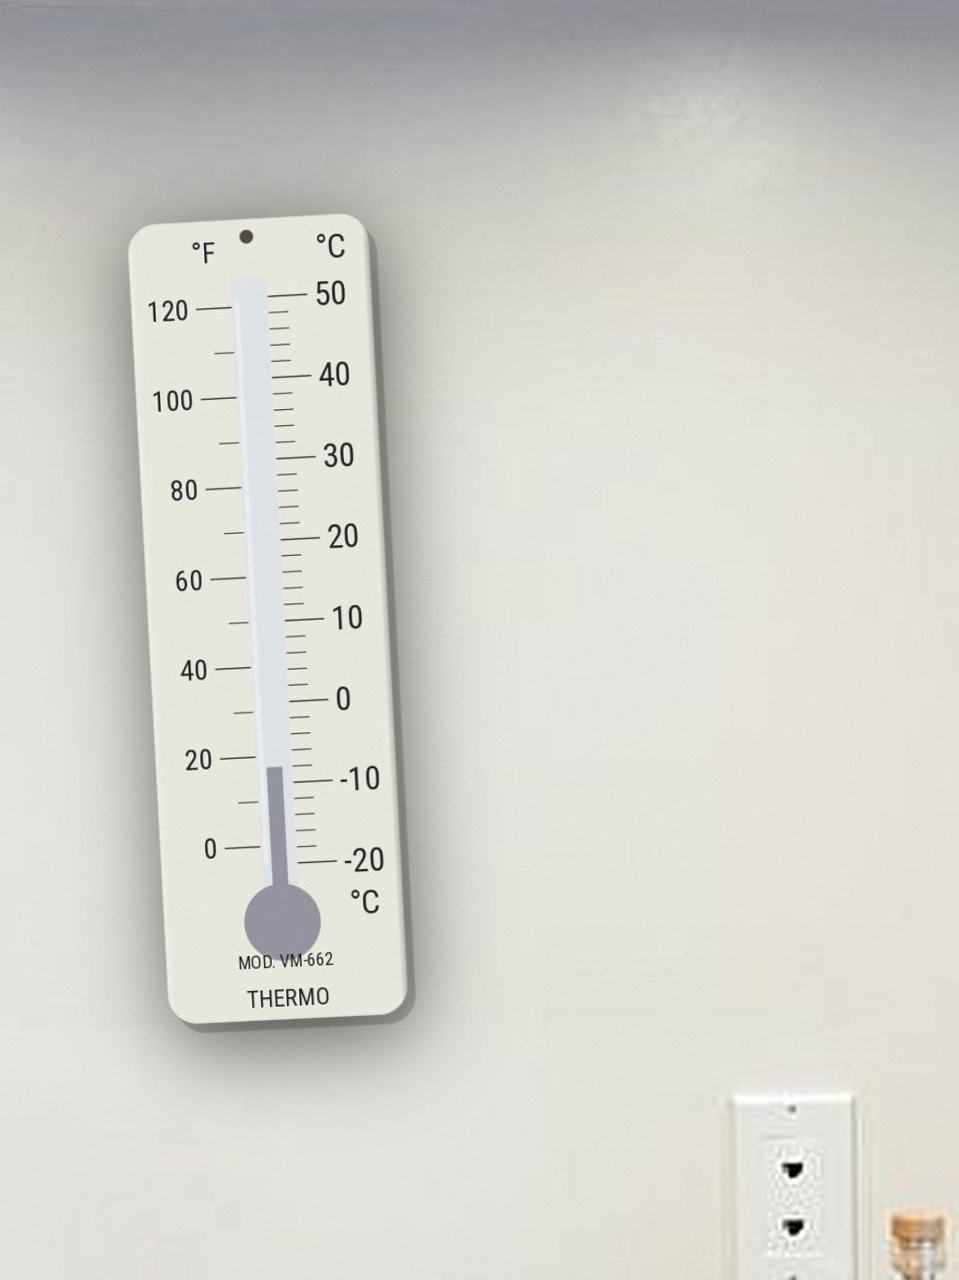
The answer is **-8** °C
